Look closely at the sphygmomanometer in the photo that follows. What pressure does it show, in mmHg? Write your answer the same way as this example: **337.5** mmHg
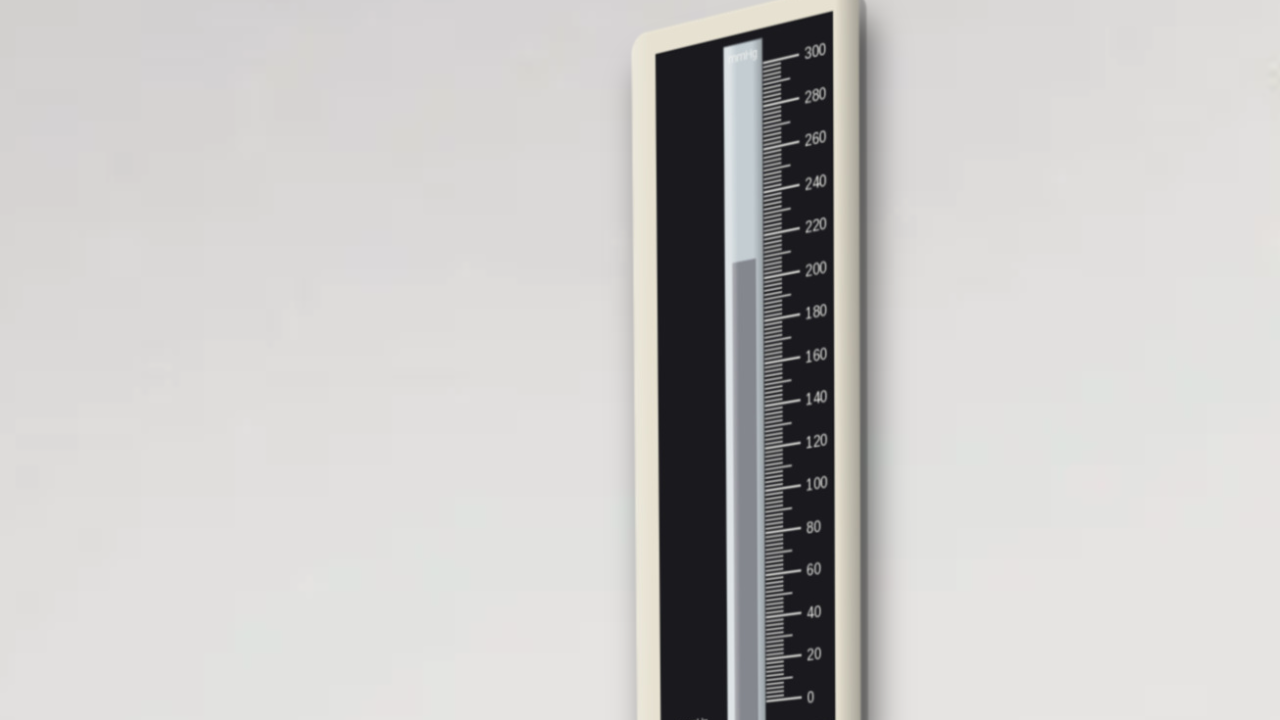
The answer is **210** mmHg
